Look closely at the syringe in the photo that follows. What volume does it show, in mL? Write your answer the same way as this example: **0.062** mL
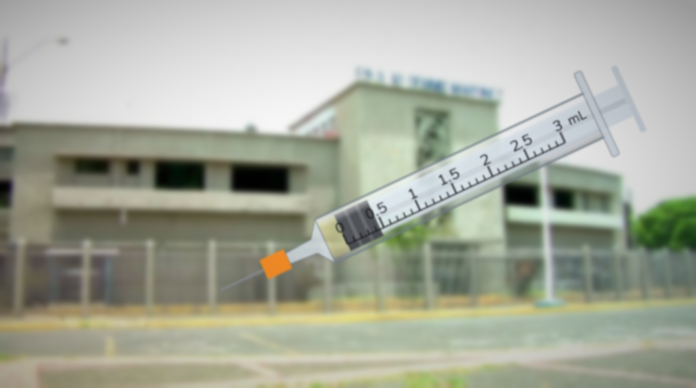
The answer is **0** mL
